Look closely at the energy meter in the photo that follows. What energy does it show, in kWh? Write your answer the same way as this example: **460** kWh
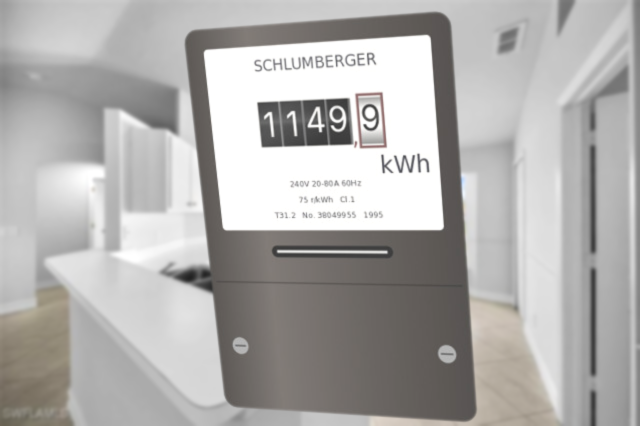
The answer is **1149.9** kWh
